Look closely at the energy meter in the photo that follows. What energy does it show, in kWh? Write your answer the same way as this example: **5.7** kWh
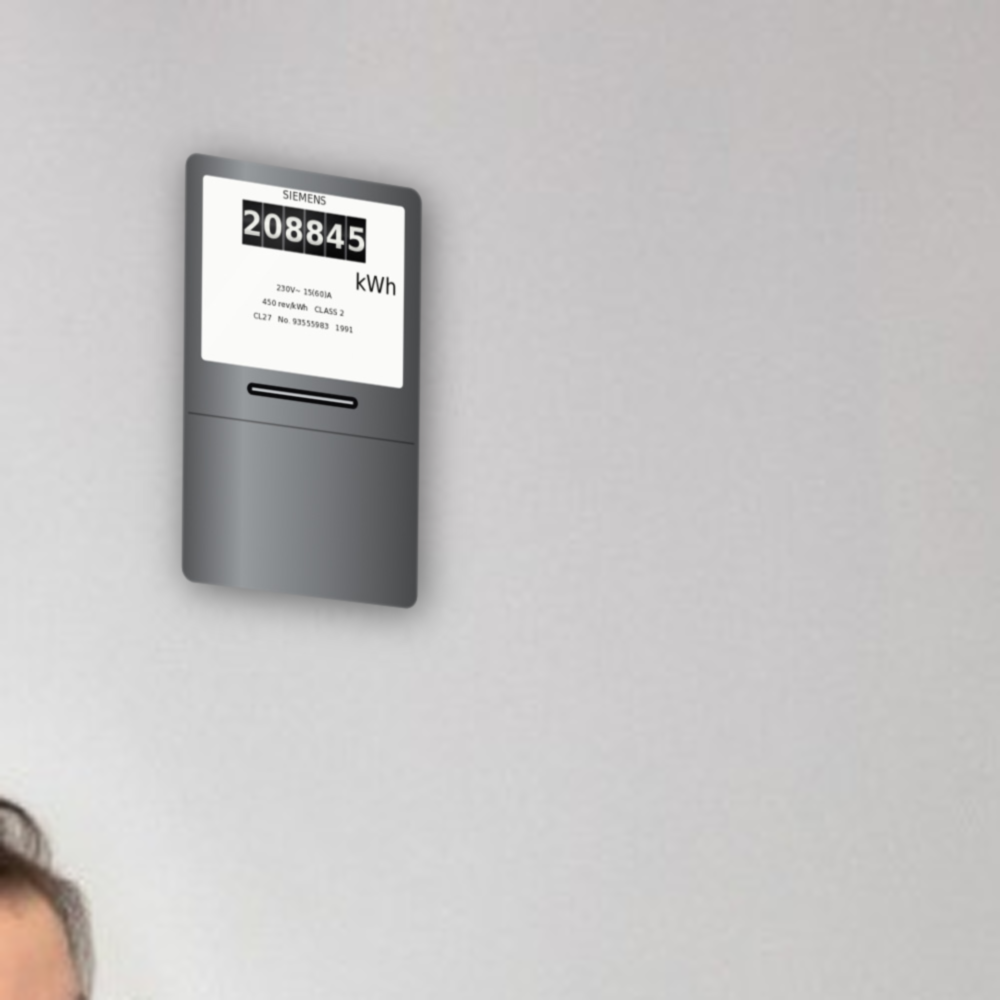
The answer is **208845** kWh
